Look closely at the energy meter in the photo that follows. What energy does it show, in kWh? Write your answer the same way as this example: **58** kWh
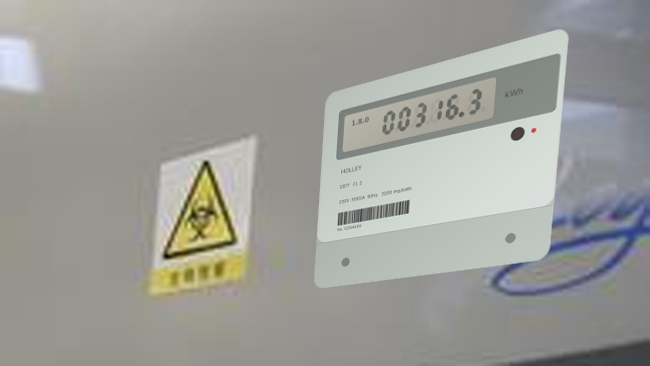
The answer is **316.3** kWh
